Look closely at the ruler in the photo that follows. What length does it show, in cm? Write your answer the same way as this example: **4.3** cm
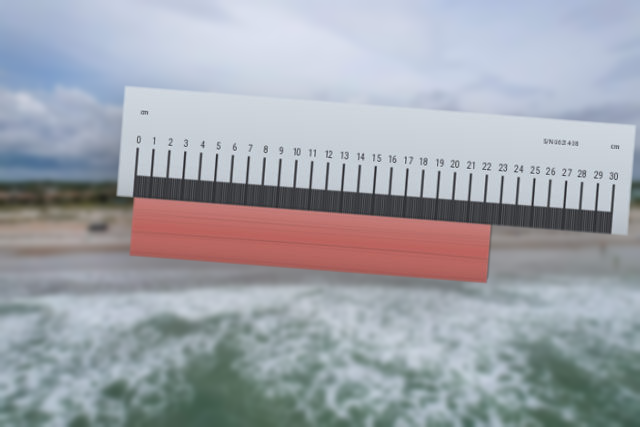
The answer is **22.5** cm
